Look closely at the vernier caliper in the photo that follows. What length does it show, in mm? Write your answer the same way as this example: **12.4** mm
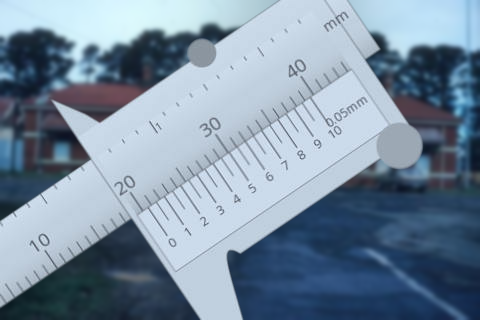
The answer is **20.6** mm
